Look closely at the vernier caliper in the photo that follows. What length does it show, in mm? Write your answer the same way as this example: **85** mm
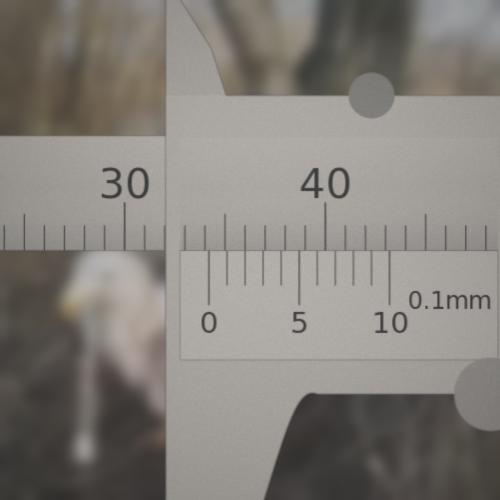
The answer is **34.2** mm
